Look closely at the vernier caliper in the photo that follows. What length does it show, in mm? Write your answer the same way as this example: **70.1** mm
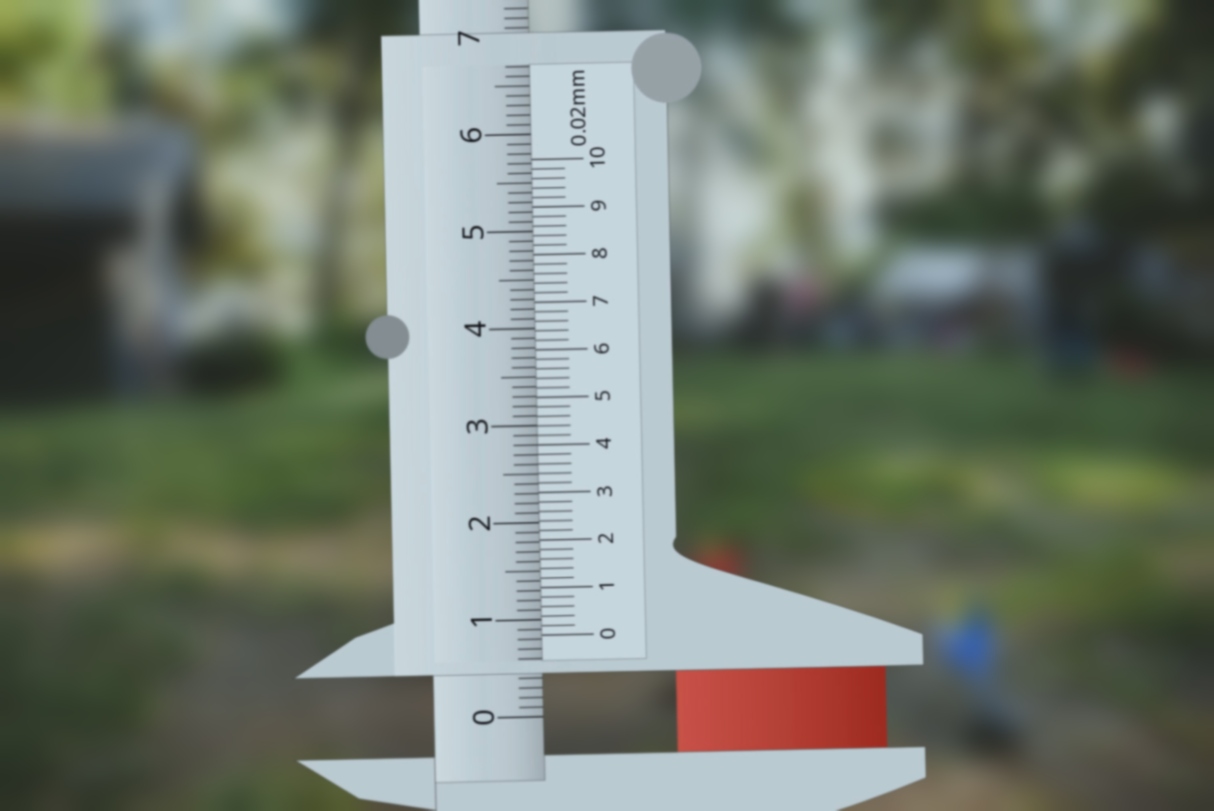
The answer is **8.4** mm
